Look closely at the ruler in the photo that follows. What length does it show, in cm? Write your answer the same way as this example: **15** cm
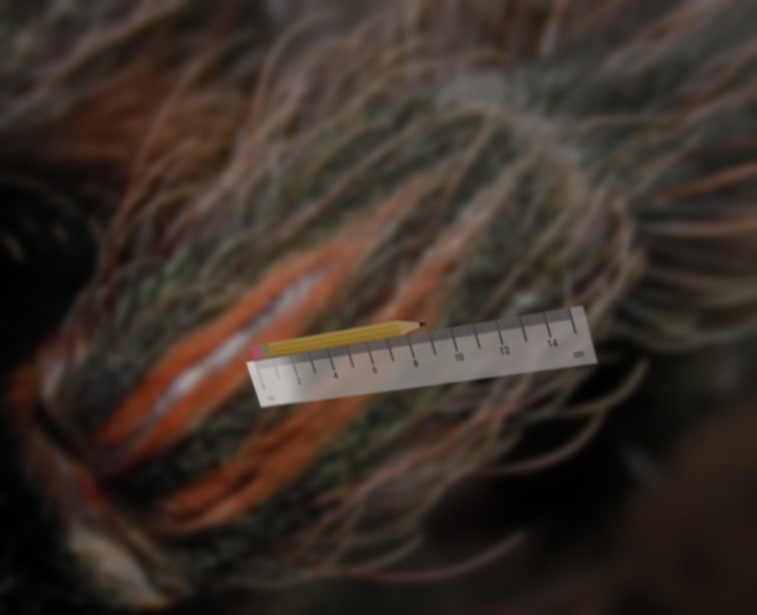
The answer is **9** cm
